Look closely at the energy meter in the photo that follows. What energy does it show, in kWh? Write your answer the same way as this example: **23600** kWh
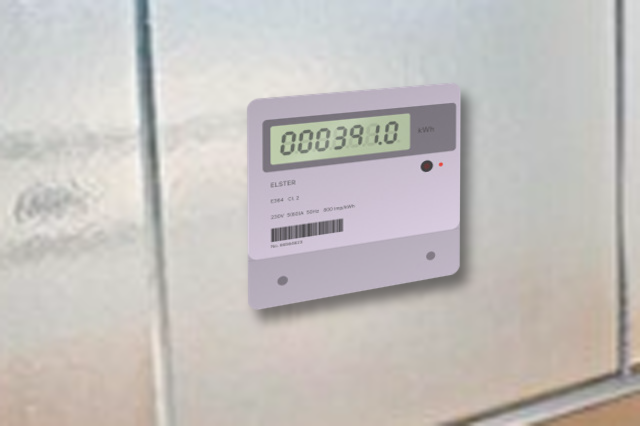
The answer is **391.0** kWh
